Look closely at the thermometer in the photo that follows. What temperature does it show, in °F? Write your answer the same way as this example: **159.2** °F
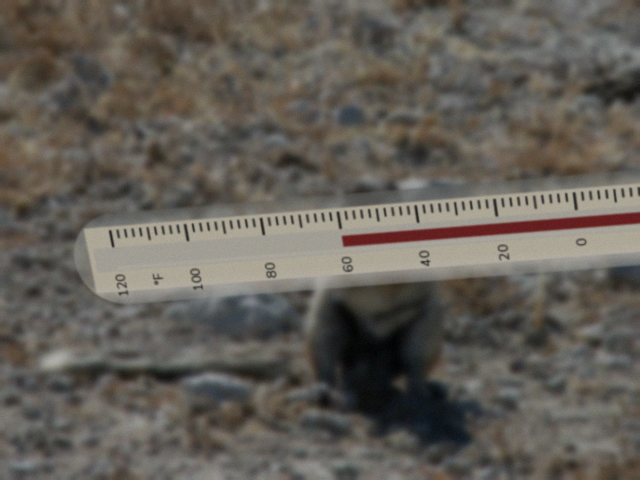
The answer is **60** °F
